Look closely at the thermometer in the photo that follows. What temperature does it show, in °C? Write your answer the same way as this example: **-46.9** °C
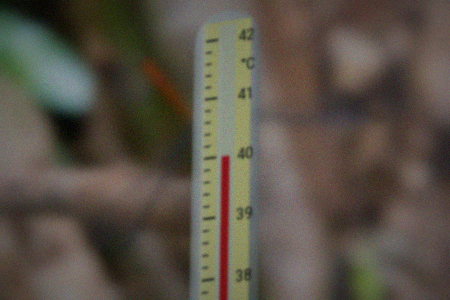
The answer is **40** °C
